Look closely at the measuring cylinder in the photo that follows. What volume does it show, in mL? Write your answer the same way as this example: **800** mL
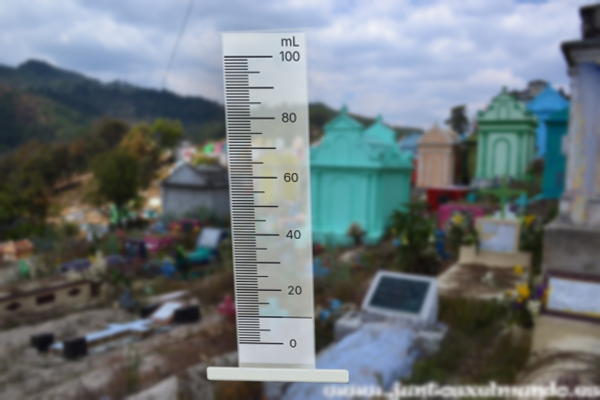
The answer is **10** mL
